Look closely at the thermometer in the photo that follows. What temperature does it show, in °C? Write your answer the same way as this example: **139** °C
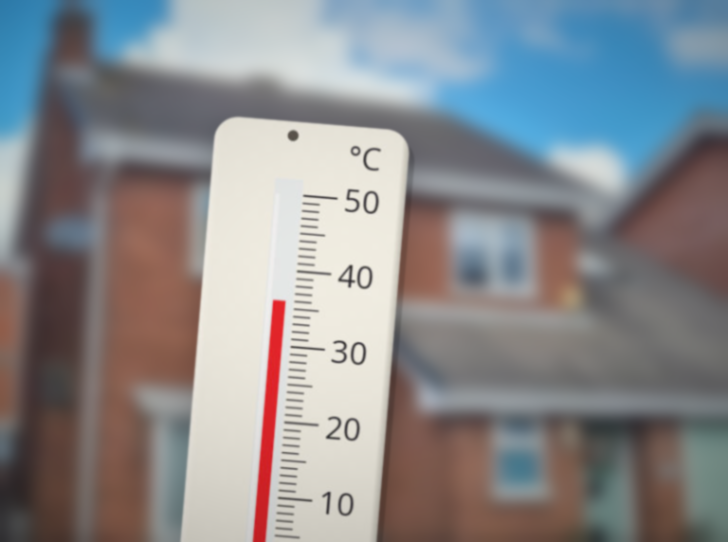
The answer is **36** °C
